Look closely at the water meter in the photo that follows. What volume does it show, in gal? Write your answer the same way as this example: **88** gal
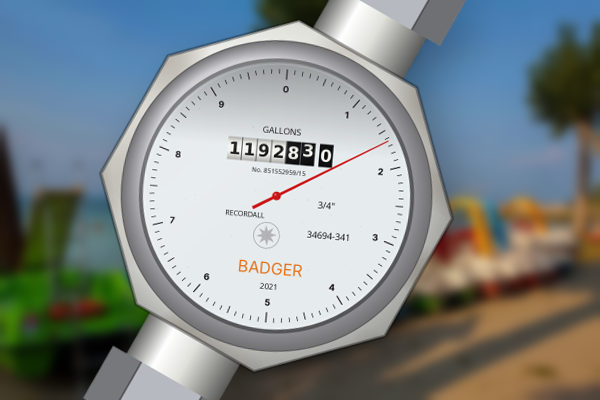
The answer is **1192831.6** gal
